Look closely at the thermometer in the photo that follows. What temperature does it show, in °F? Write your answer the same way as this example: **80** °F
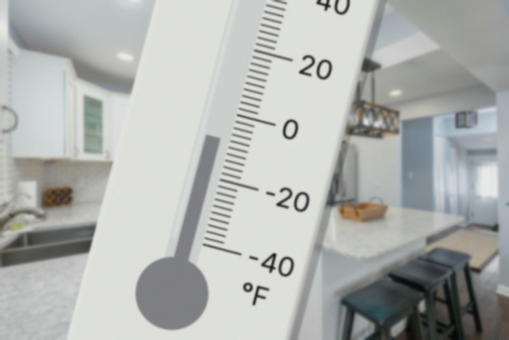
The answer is **-8** °F
